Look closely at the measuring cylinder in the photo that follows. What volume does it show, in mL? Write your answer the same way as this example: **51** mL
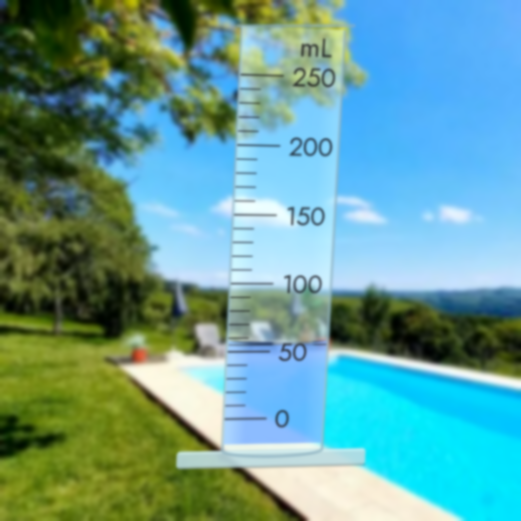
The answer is **55** mL
